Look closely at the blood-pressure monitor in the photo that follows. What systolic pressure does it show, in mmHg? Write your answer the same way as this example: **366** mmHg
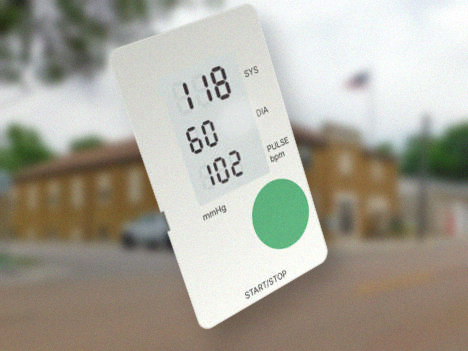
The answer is **118** mmHg
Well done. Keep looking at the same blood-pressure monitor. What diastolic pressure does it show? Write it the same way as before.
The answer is **60** mmHg
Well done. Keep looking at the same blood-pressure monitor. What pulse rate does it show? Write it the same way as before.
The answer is **102** bpm
